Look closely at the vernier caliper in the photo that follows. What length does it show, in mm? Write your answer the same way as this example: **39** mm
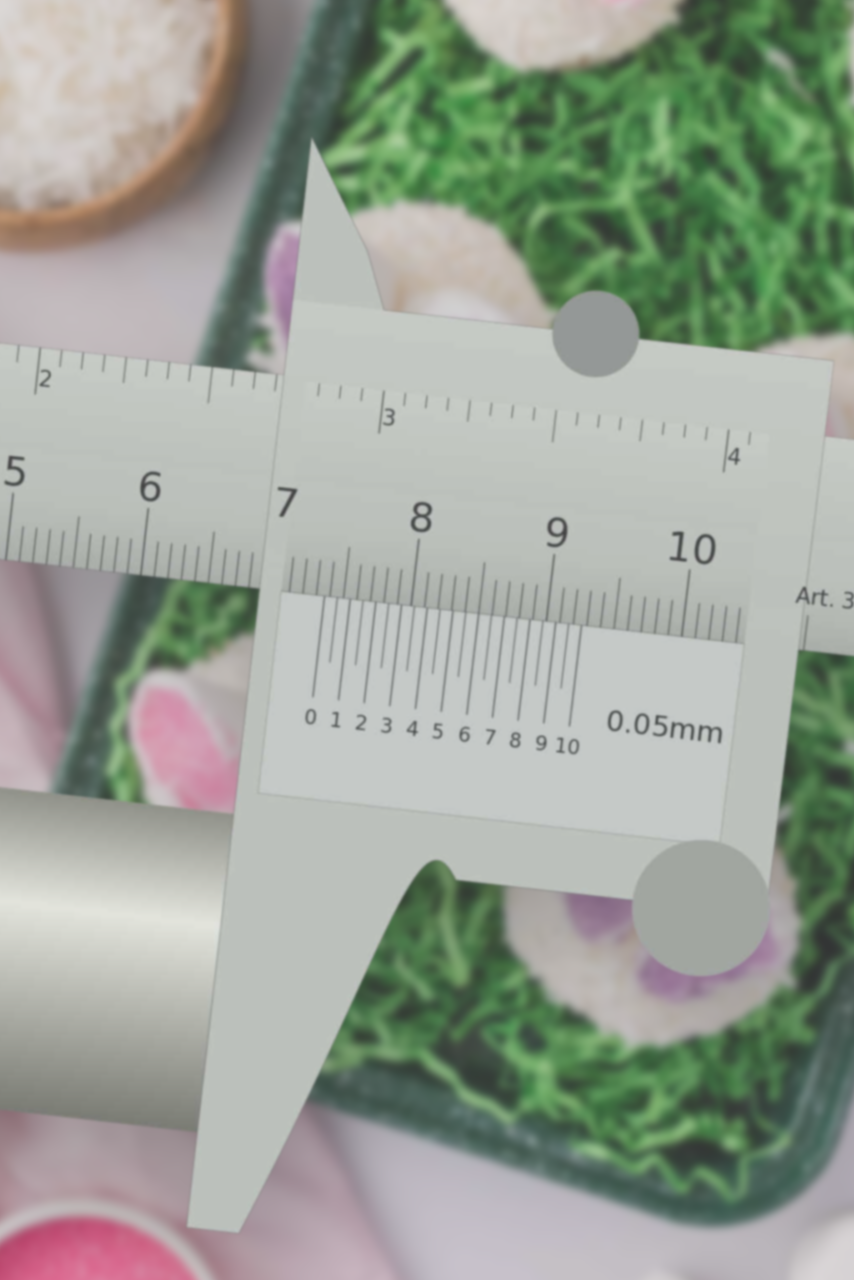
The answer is **73.6** mm
